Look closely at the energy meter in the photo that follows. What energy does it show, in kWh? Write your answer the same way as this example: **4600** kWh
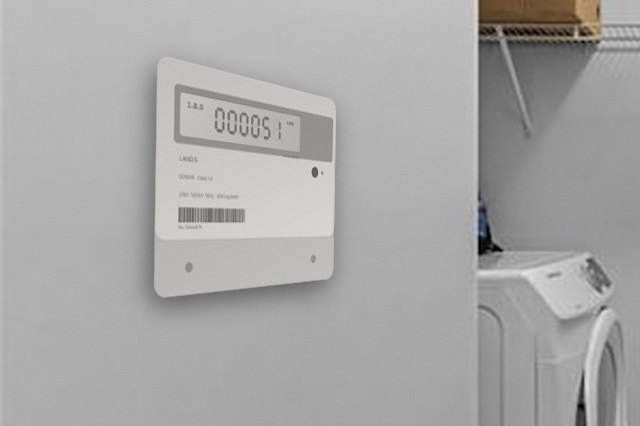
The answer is **51** kWh
